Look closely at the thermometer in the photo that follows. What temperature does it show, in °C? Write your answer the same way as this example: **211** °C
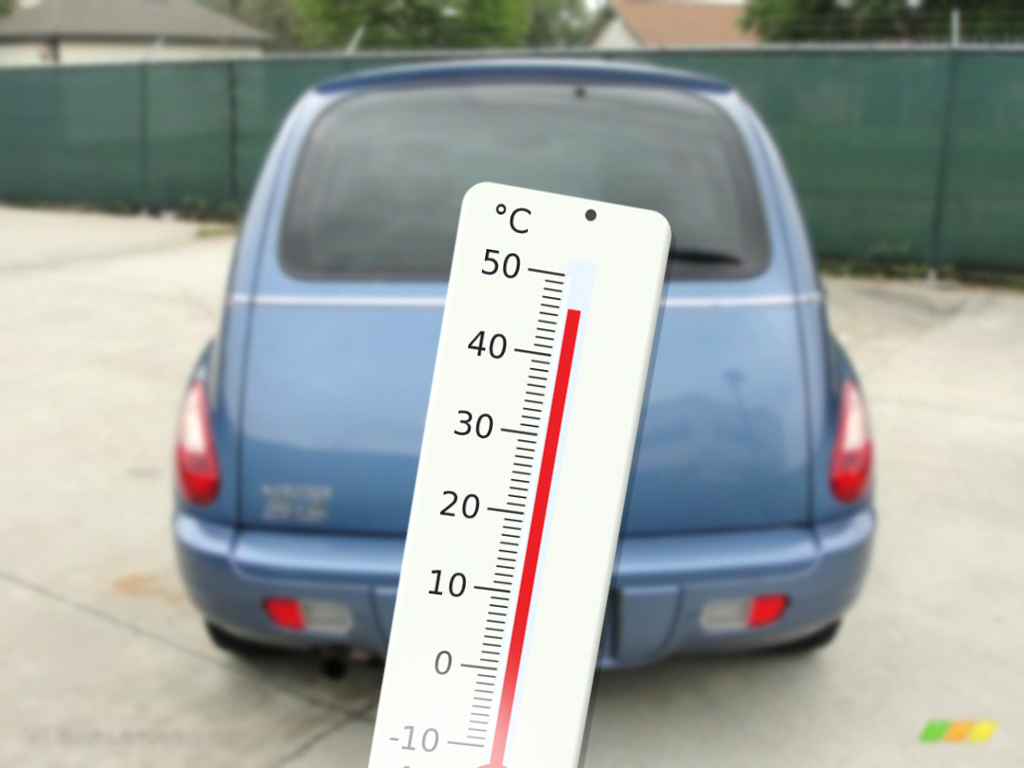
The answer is **46** °C
